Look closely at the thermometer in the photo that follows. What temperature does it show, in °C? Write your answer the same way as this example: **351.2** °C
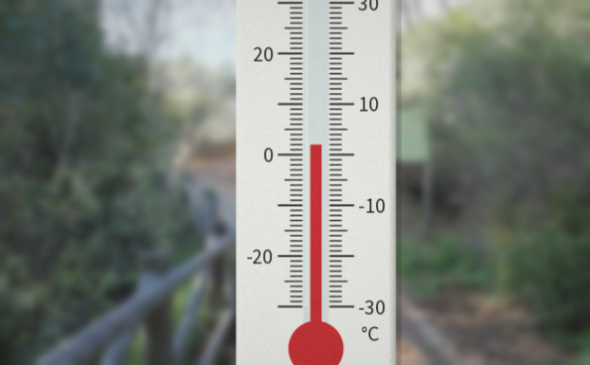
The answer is **2** °C
